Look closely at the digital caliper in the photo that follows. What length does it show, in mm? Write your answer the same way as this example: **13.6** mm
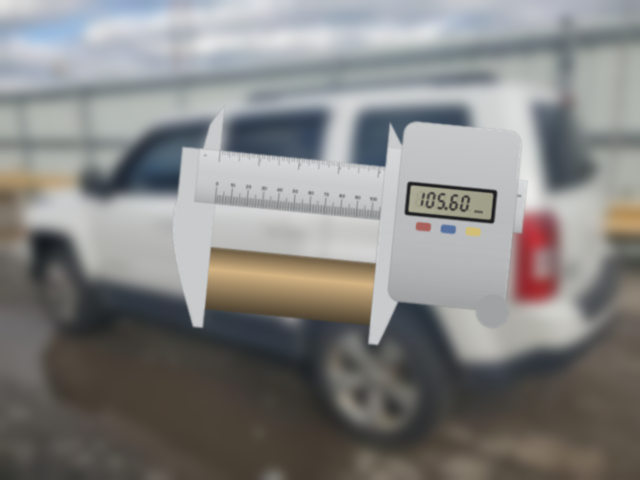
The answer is **105.60** mm
